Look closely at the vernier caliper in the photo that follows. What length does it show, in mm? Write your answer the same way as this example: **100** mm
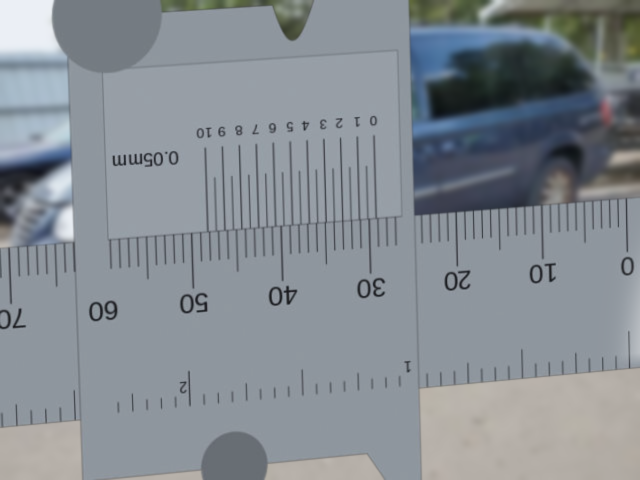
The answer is **29.2** mm
